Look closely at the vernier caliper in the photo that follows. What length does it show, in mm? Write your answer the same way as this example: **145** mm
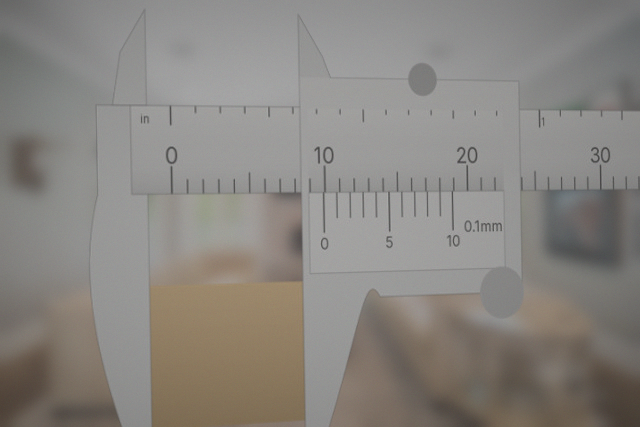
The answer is **9.9** mm
